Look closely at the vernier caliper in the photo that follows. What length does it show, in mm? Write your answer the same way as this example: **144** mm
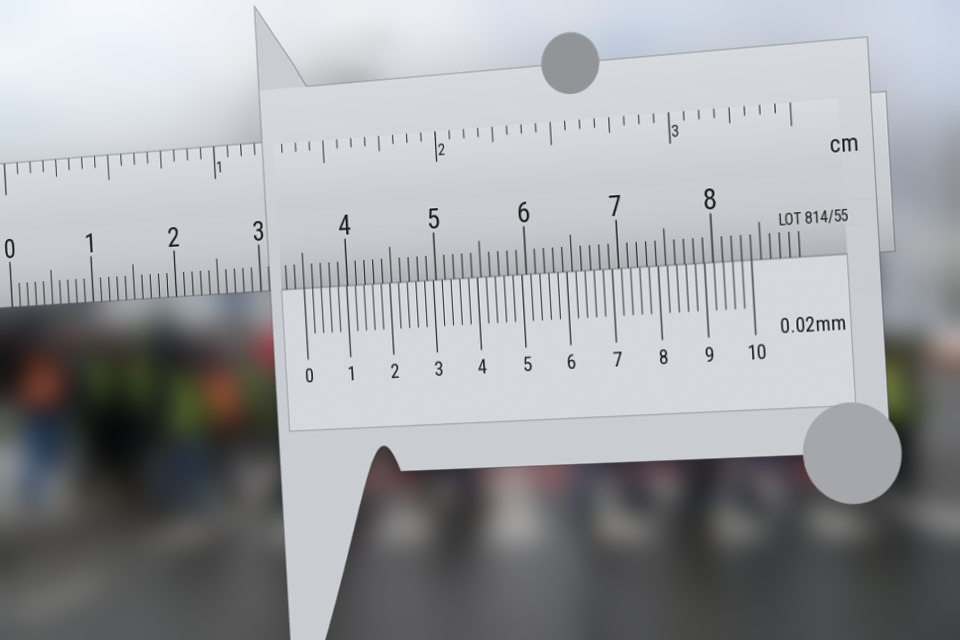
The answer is **35.0** mm
